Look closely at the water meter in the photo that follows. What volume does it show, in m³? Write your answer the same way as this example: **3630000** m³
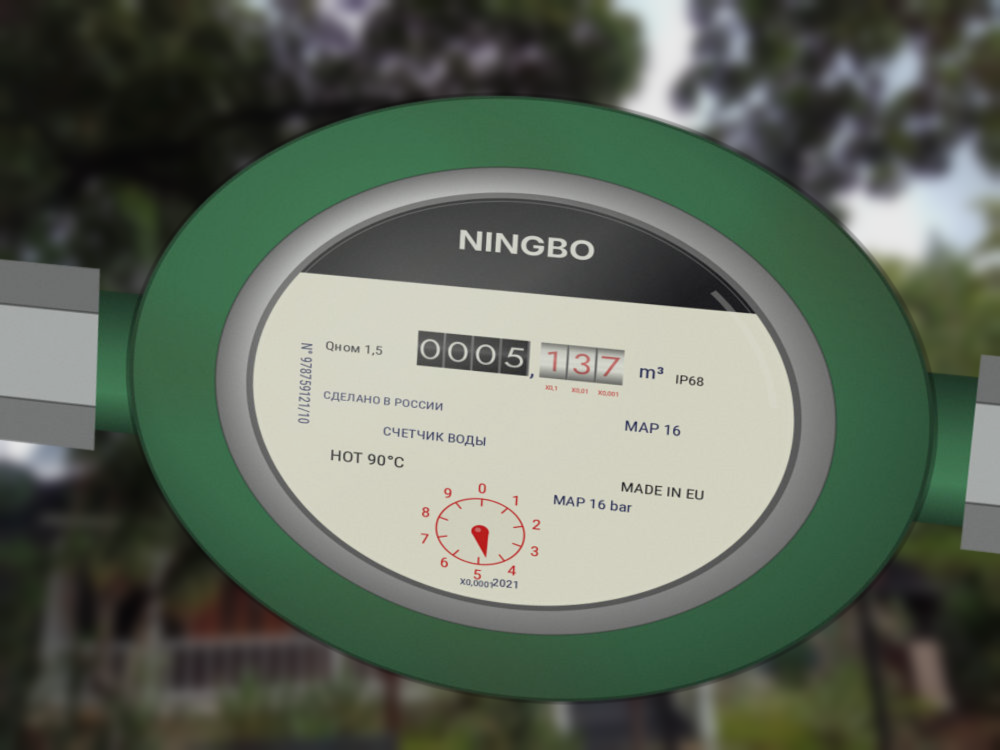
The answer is **5.1374** m³
